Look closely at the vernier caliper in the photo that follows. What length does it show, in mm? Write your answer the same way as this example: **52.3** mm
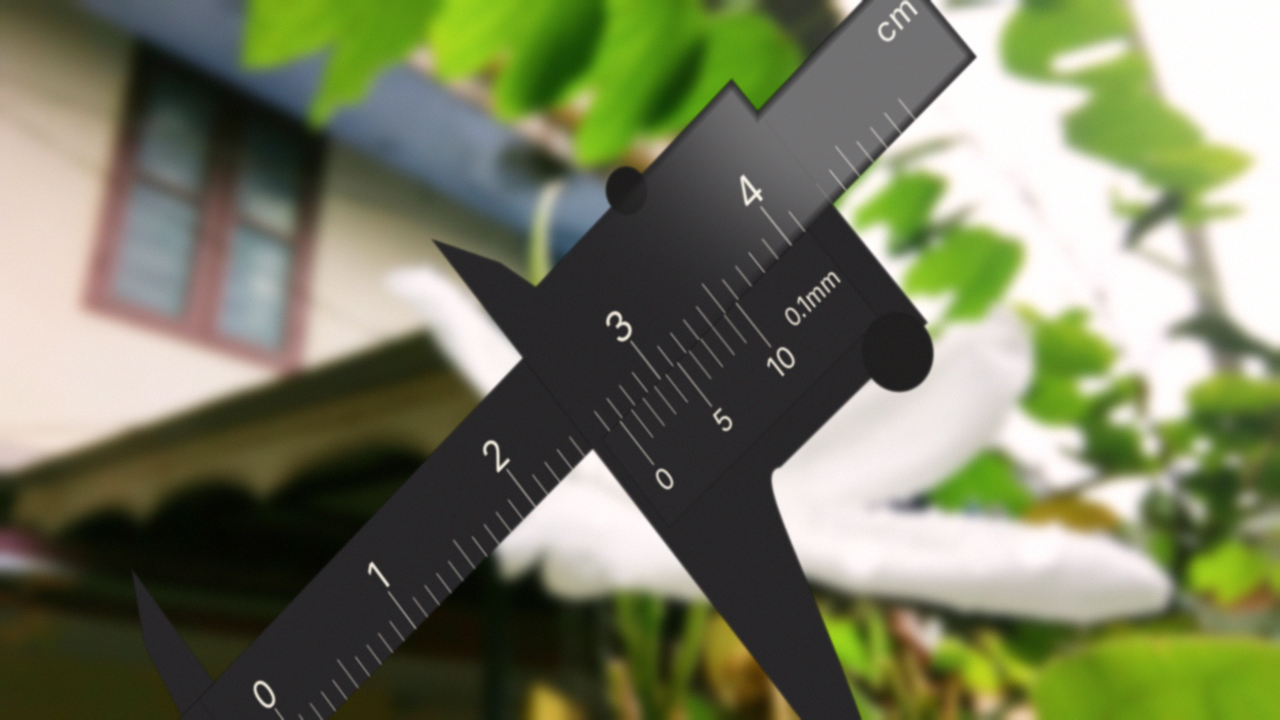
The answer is **26.8** mm
